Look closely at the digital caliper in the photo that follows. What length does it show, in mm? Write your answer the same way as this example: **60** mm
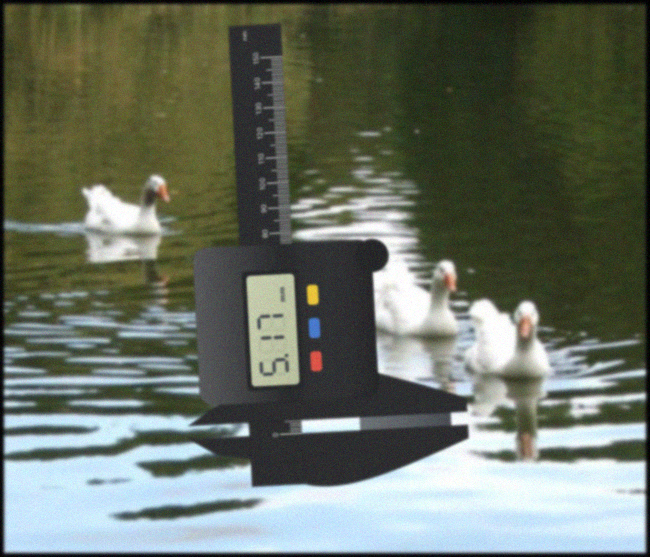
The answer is **5.17** mm
